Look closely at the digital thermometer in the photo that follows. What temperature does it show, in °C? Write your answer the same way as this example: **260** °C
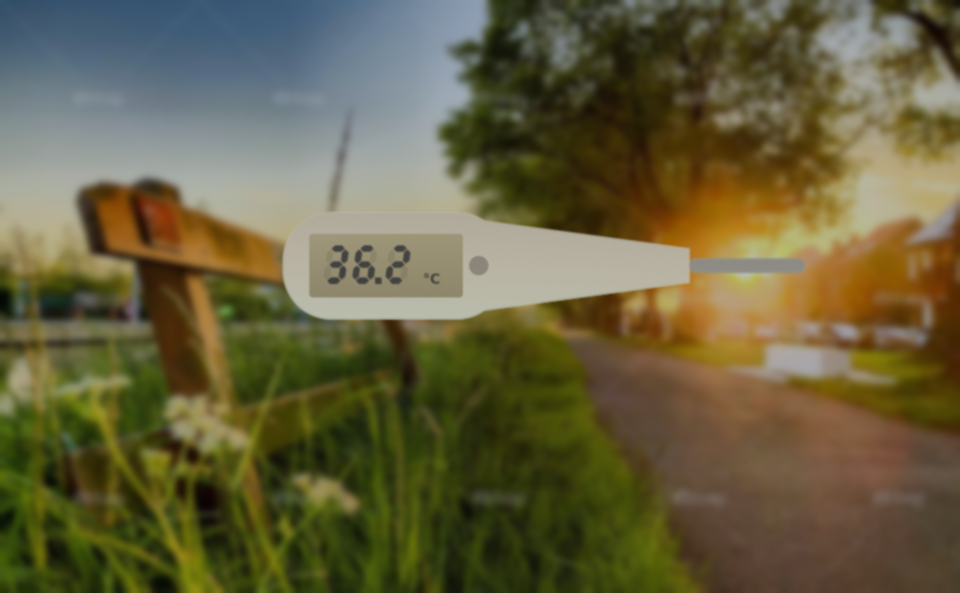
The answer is **36.2** °C
